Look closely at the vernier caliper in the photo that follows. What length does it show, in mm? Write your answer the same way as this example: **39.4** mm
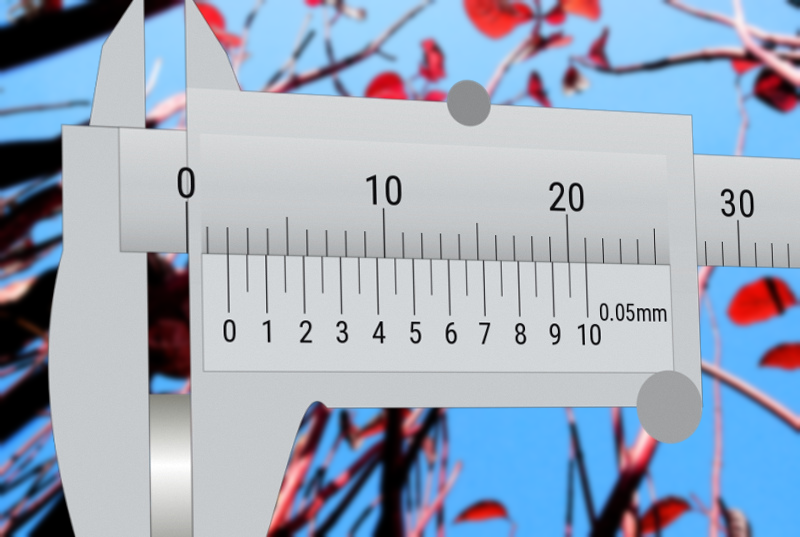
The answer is **2.0** mm
